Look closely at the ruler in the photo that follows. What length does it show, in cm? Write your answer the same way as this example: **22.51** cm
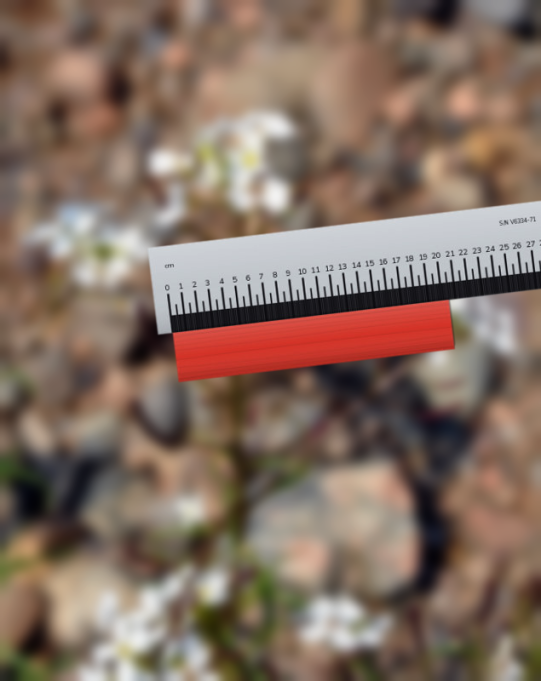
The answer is **20.5** cm
